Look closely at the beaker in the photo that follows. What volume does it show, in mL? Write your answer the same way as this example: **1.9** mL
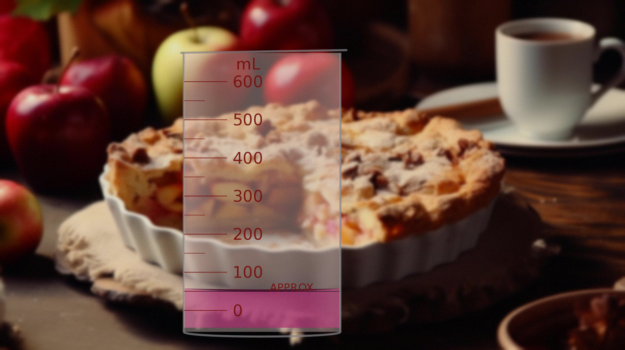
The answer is **50** mL
